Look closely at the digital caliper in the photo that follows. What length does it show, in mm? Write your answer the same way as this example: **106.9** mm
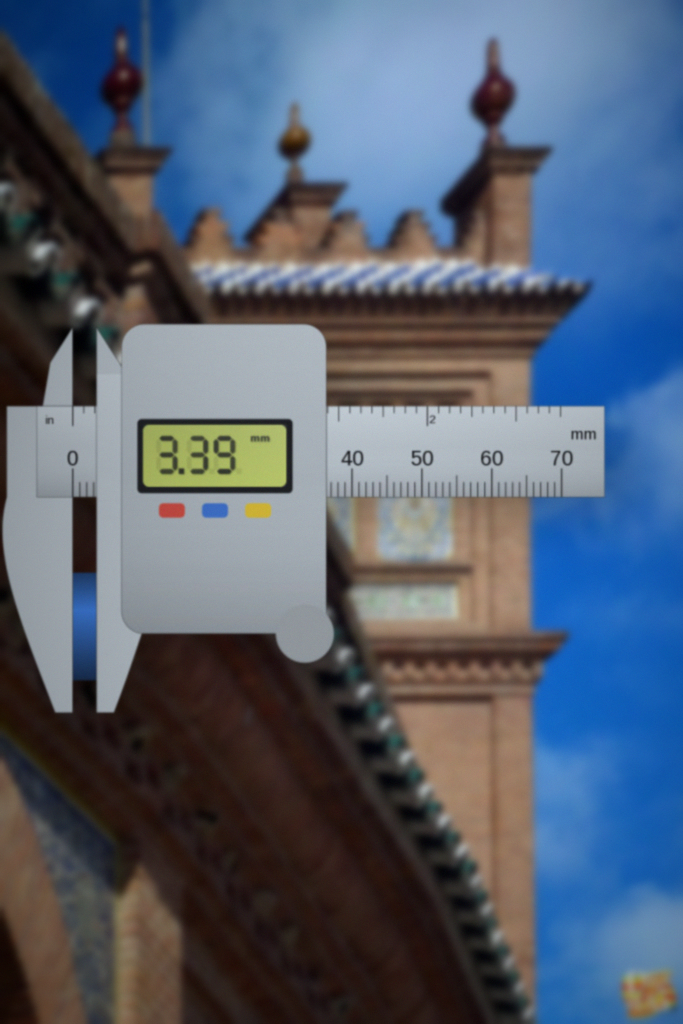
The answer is **3.39** mm
